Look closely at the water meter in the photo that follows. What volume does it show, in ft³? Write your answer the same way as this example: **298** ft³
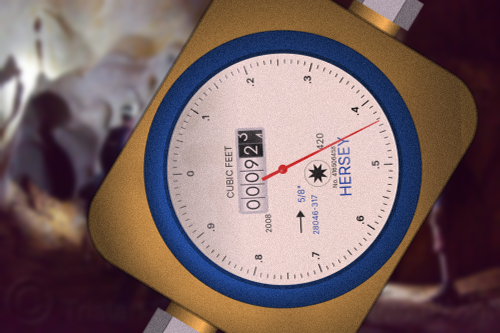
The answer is **923.43** ft³
